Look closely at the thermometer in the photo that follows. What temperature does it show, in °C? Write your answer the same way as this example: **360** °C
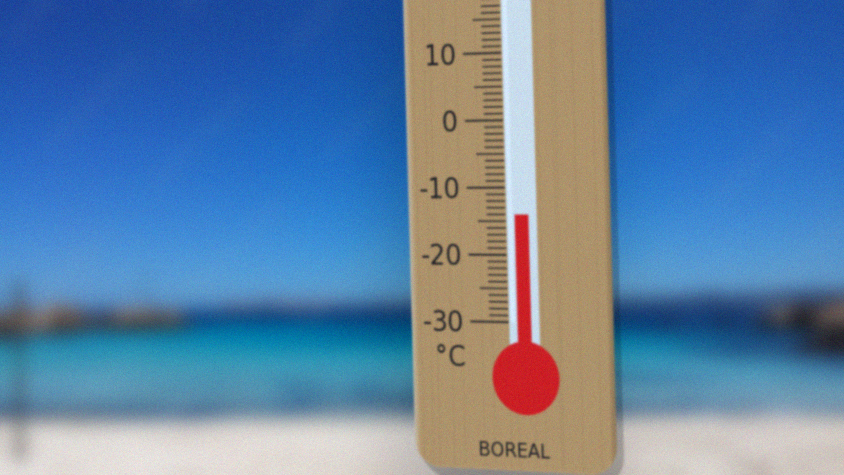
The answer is **-14** °C
